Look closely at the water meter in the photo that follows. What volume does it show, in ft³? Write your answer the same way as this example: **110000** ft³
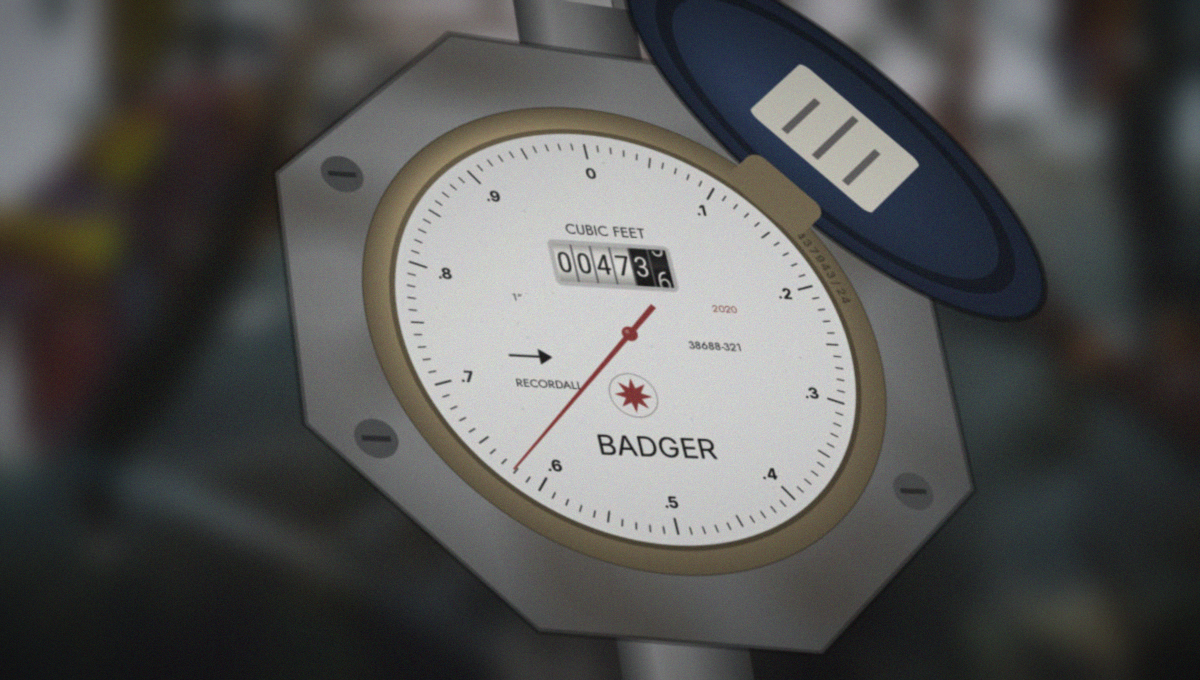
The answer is **4735.62** ft³
